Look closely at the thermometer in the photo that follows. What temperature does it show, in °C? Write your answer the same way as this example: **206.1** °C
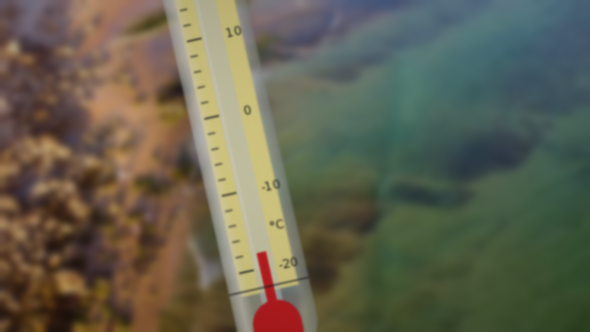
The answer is **-18** °C
